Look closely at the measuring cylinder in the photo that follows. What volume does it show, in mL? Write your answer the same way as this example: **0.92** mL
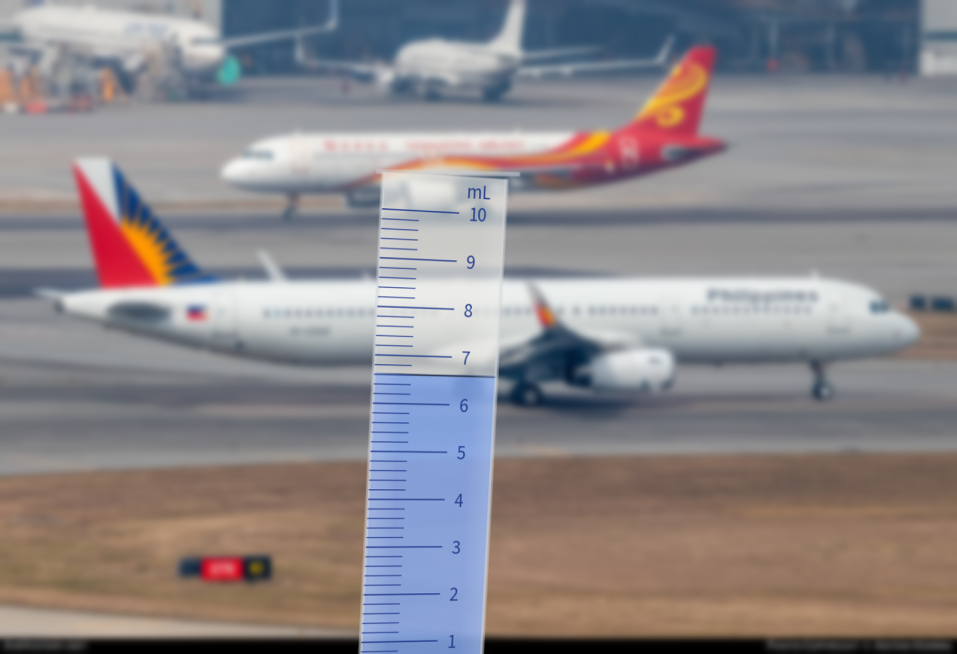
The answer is **6.6** mL
